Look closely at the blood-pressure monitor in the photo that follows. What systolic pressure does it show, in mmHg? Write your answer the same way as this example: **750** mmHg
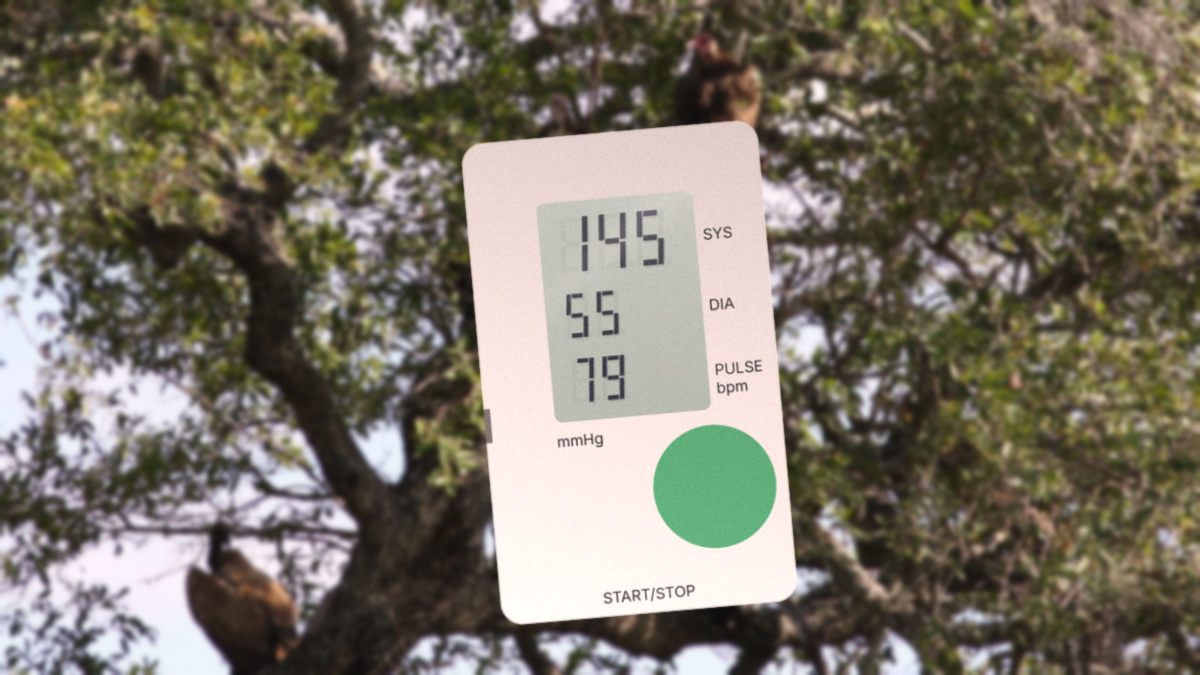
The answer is **145** mmHg
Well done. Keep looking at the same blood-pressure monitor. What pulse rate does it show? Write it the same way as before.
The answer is **79** bpm
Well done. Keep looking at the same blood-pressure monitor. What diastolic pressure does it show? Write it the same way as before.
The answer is **55** mmHg
